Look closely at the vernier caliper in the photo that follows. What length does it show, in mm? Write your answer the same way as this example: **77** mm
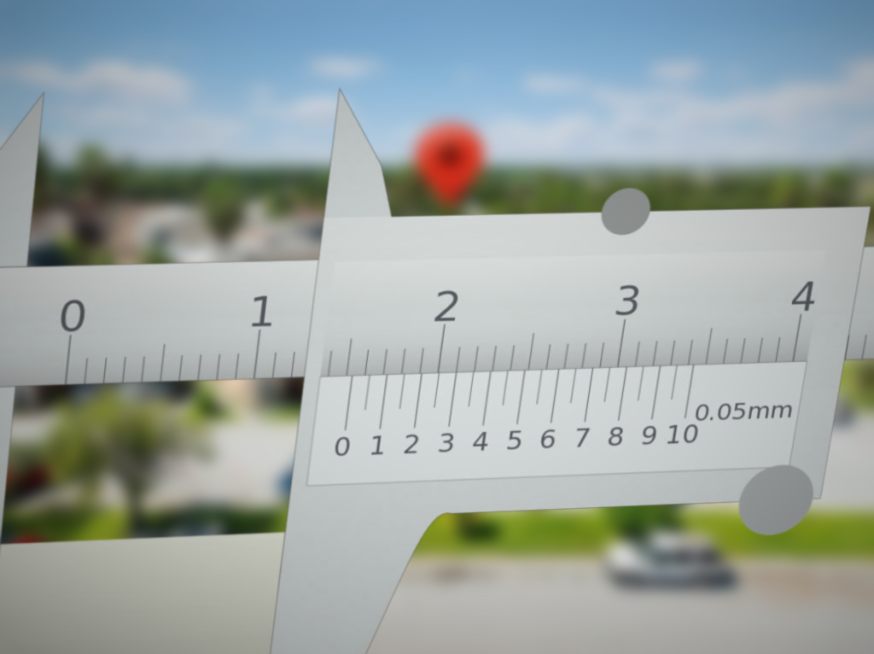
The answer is **15.3** mm
